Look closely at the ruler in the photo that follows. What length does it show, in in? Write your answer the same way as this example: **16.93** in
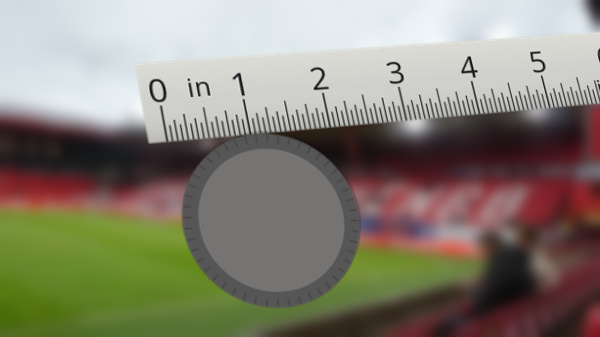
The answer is **2.125** in
